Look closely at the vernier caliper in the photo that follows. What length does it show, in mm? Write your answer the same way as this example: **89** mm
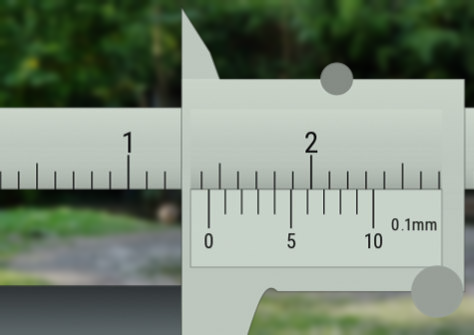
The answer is **14.4** mm
